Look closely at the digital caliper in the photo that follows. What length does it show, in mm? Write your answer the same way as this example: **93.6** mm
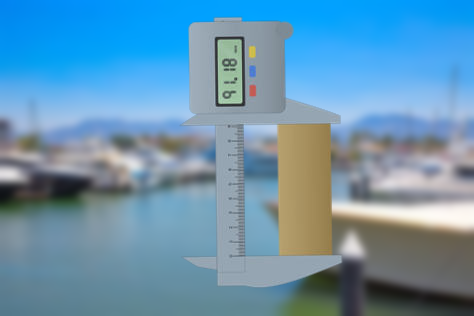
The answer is **91.18** mm
